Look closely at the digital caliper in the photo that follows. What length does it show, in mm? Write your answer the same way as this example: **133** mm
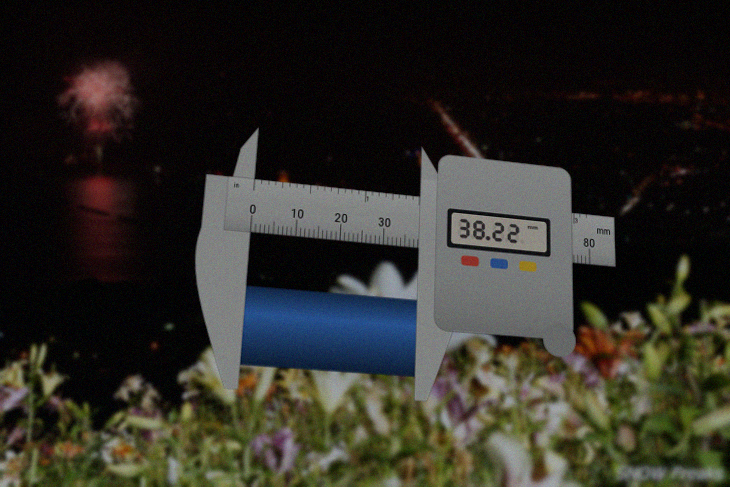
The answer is **38.22** mm
